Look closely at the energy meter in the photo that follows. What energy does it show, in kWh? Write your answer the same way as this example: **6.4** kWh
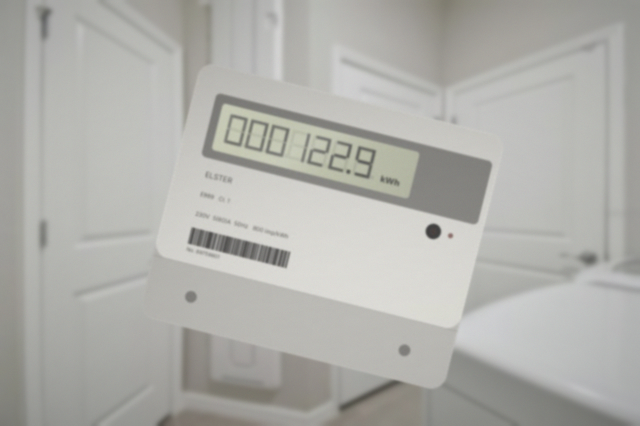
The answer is **122.9** kWh
